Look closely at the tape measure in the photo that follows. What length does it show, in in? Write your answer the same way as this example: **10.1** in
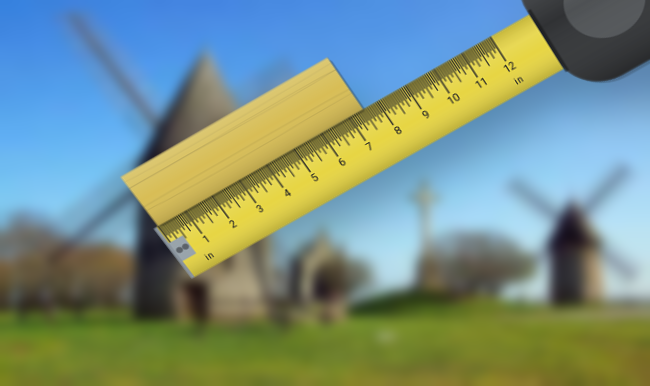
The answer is **7.5** in
